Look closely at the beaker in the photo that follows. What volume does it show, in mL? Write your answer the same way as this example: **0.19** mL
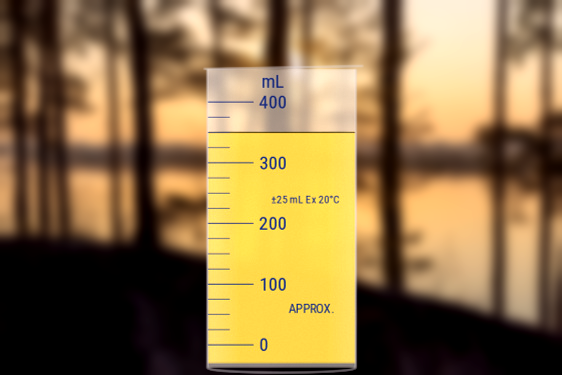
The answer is **350** mL
